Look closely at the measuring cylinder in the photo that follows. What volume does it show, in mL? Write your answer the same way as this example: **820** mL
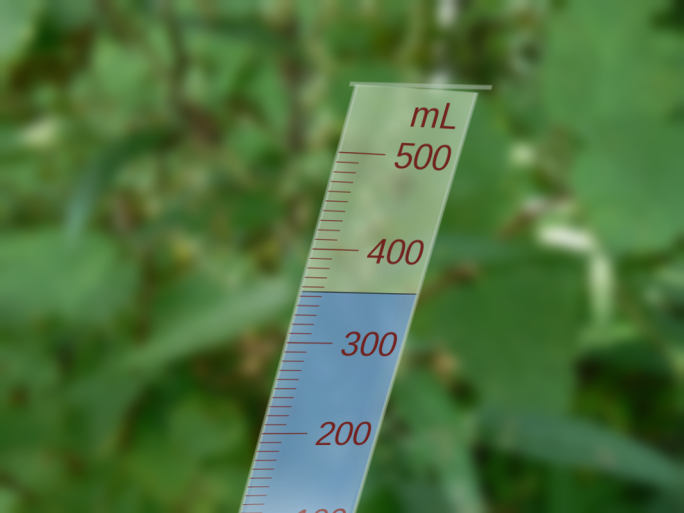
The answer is **355** mL
